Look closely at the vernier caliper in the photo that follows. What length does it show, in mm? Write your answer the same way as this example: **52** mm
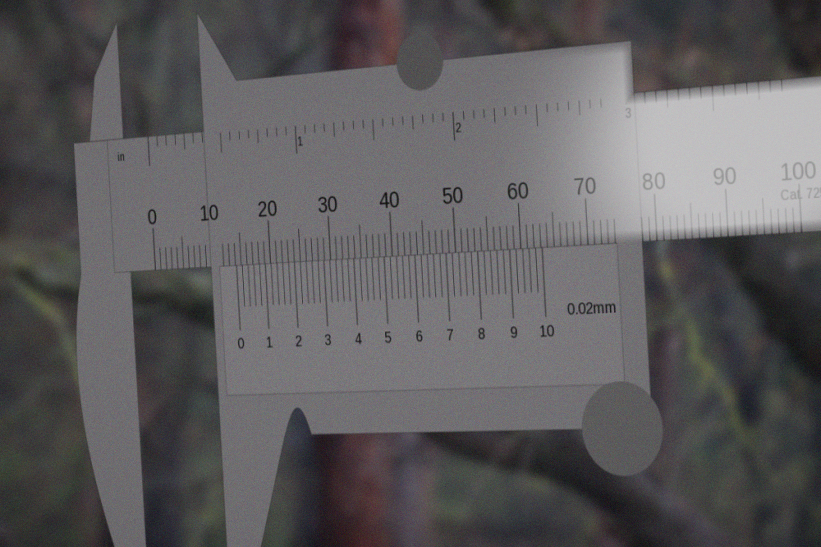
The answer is **14.2** mm
